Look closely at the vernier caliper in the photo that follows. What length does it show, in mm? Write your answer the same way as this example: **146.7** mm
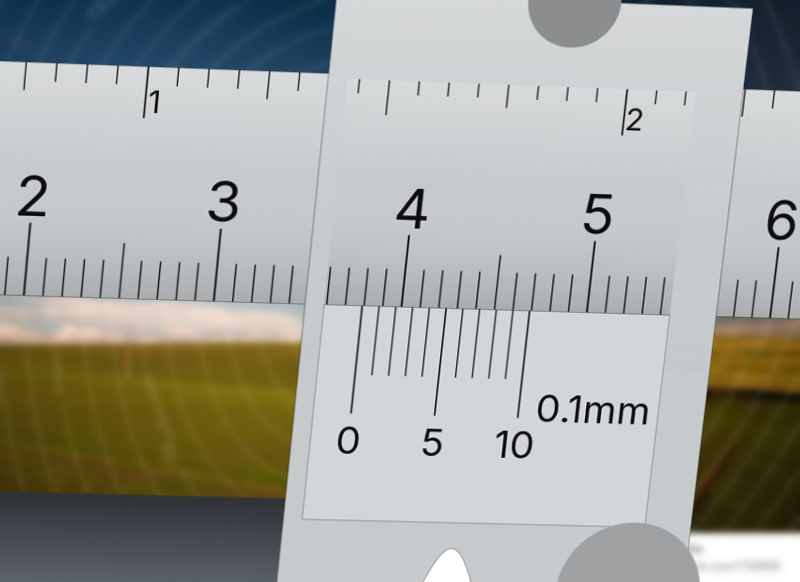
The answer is **37.9** mm
